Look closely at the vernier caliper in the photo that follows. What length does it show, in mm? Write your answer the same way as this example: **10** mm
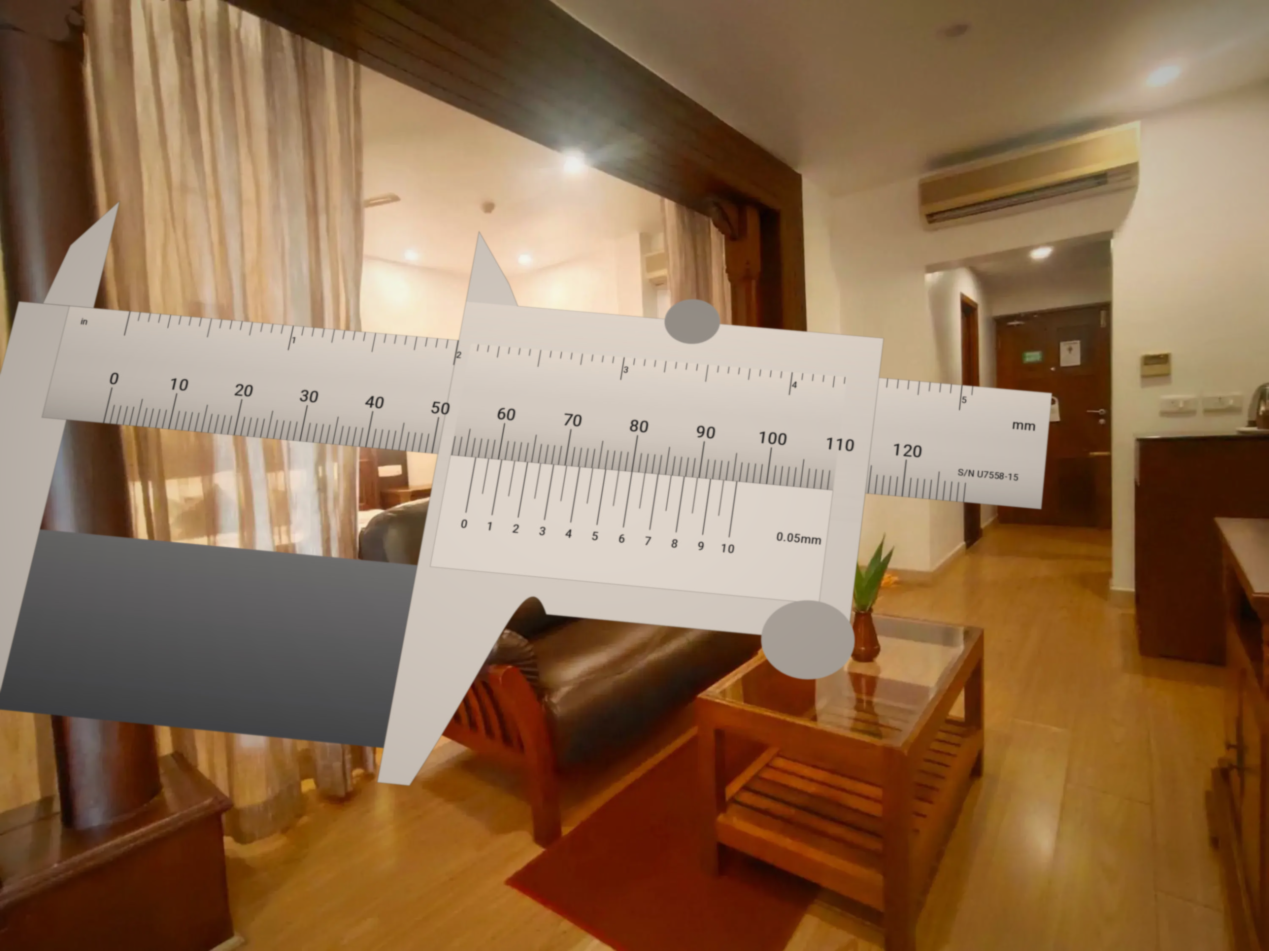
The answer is **56.6** mm
